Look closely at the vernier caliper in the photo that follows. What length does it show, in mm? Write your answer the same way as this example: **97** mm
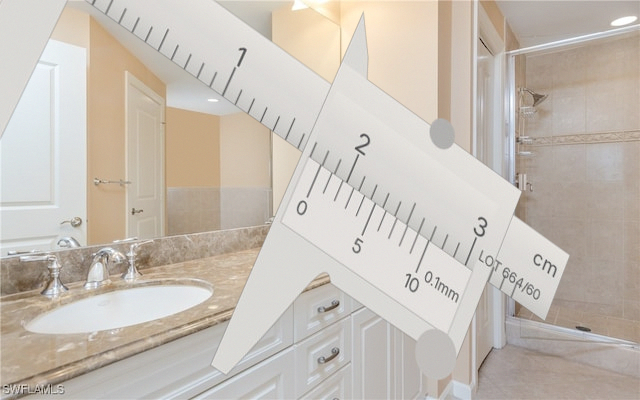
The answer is **17.9** mm
